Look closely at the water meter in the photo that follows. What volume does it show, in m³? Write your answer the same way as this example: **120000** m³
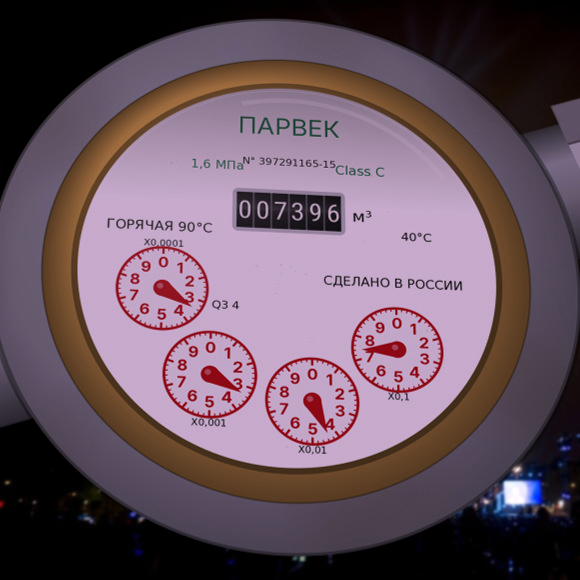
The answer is **7396.7433** m³
